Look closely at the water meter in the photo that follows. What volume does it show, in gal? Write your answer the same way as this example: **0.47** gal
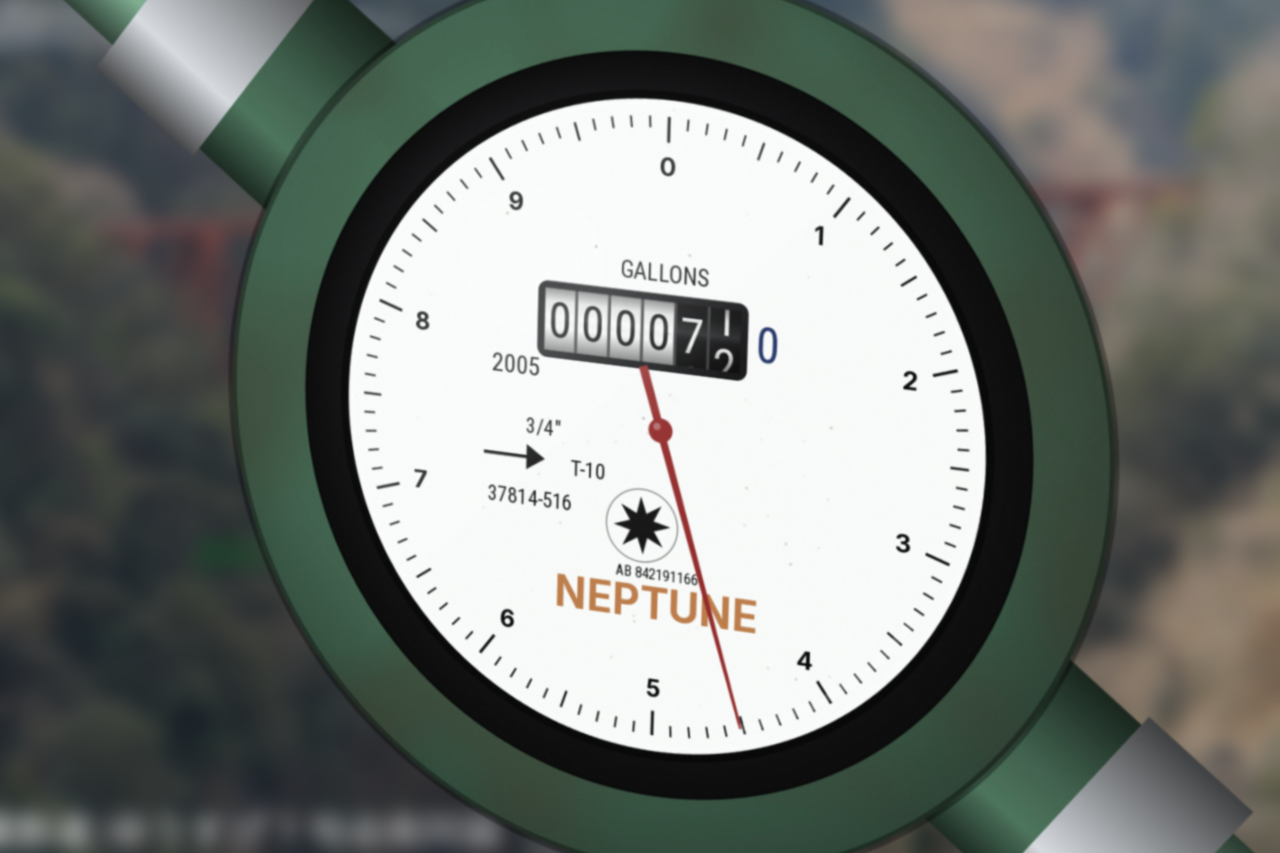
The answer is **714.5** gal
